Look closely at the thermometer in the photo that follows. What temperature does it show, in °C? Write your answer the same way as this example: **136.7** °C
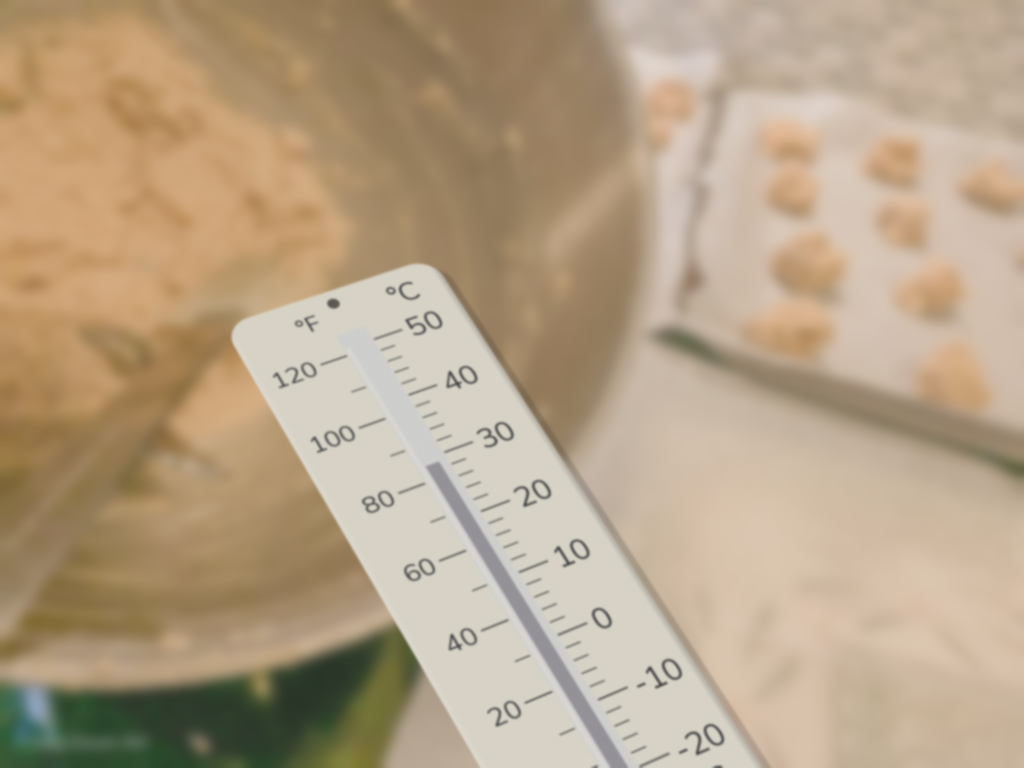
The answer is **29** °C
